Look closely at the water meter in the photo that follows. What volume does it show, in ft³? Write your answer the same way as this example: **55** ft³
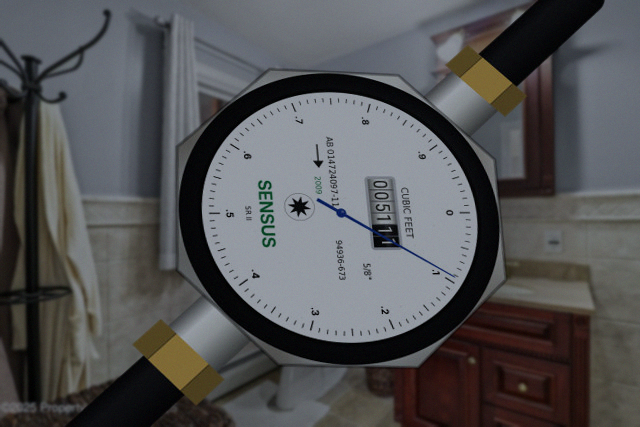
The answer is **5111.09** ft³
